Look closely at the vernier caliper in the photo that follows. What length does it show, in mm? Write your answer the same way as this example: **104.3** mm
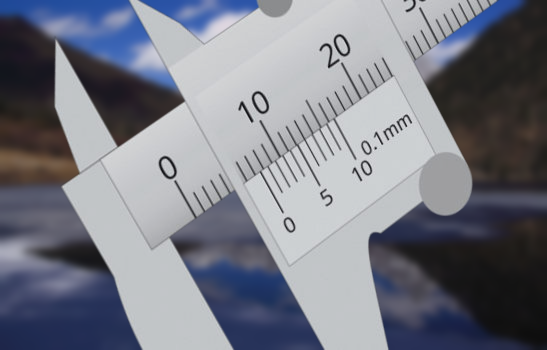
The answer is **7.6** mm
